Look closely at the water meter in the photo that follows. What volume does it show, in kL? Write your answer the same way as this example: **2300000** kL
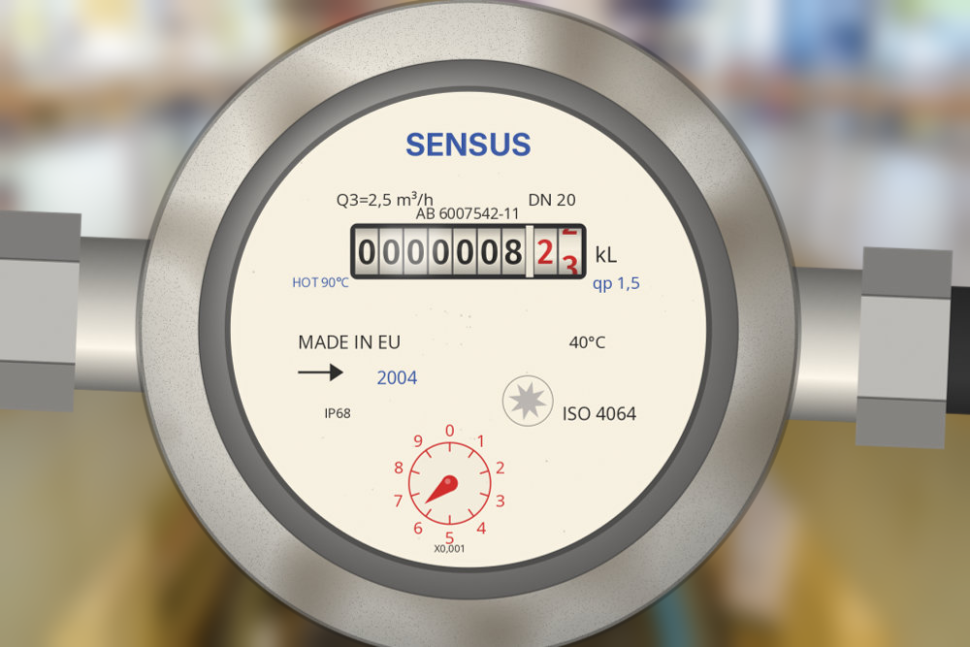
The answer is **8.226** kL
